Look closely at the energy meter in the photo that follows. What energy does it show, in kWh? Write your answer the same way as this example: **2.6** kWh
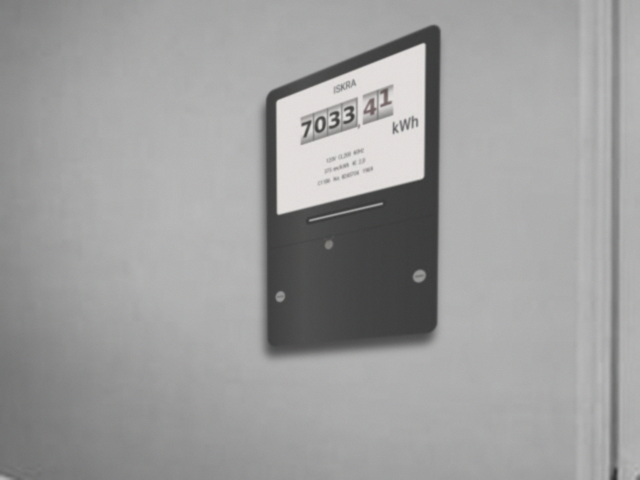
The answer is **7033.41** kWh
